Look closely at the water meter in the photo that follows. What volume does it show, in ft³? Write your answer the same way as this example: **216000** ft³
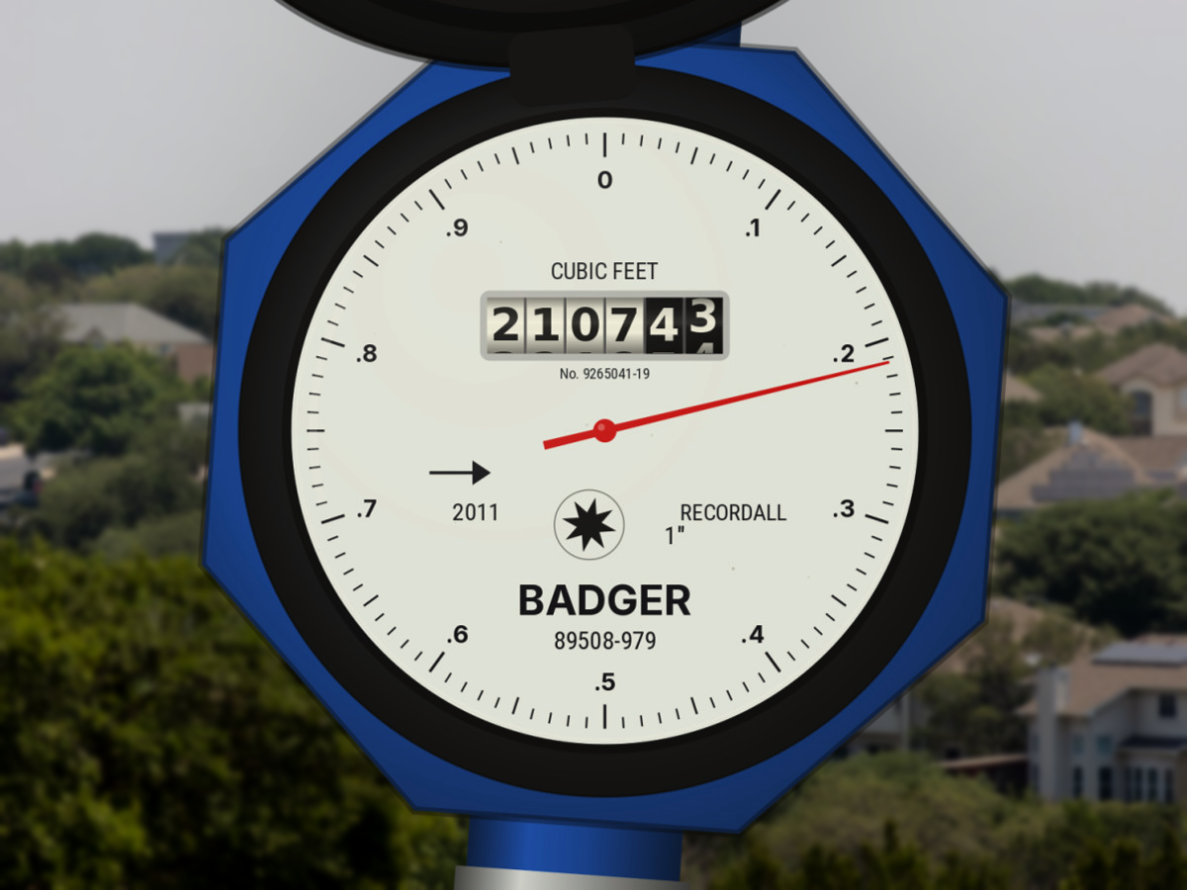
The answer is **210743.21** ft³
